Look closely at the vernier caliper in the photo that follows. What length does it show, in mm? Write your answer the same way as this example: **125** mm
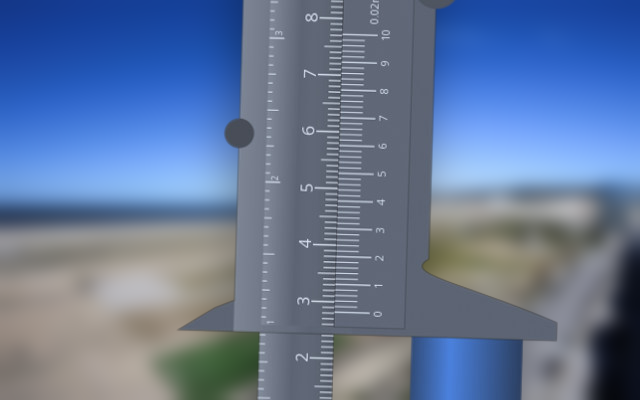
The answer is **28.2** mm
